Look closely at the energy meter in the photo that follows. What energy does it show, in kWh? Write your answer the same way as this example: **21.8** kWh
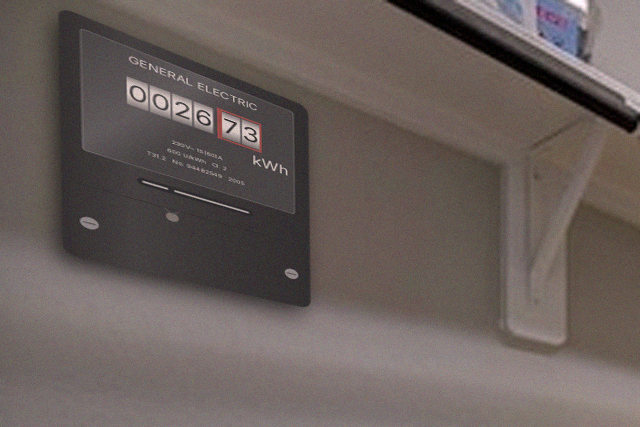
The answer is **26.73** kWh
